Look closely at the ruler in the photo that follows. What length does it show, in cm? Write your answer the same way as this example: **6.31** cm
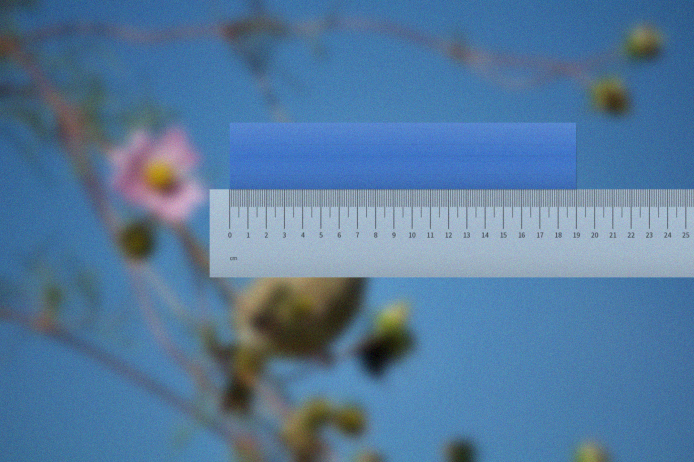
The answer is **19** cm
